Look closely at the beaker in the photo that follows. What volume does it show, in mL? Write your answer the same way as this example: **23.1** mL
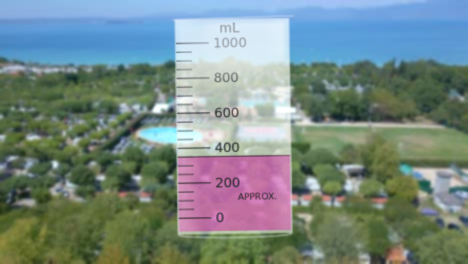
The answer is **350** mL
